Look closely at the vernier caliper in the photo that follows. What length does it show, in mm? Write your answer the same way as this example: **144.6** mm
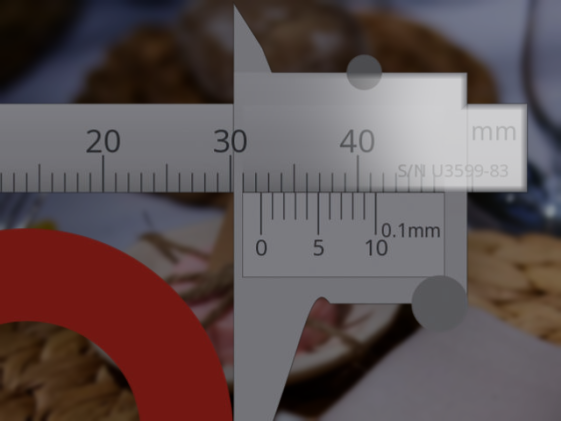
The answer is **32.4** mm
